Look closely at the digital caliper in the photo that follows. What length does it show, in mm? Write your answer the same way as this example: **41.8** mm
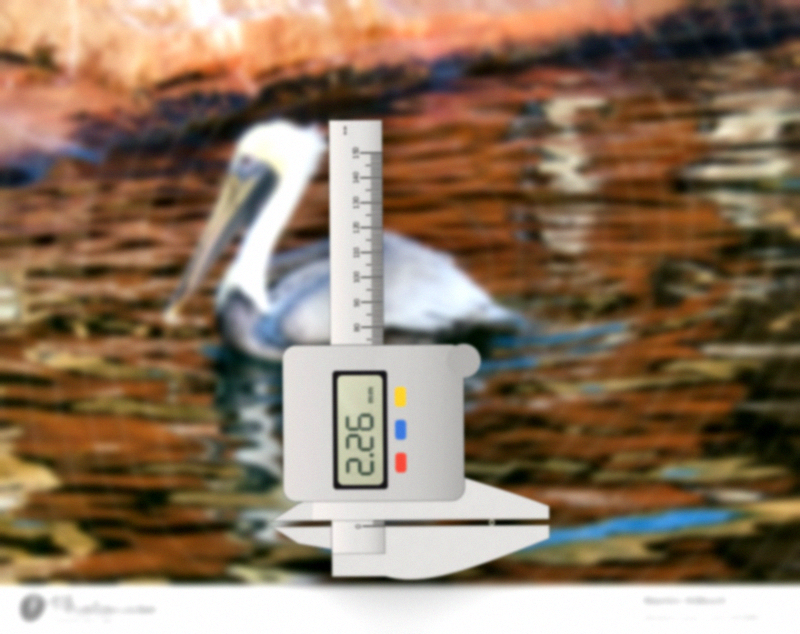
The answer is **2.26** mm
